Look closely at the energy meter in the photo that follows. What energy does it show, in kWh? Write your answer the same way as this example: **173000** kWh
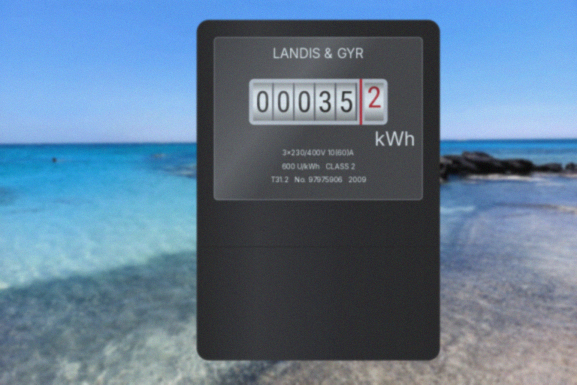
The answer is **35.2** kWh
